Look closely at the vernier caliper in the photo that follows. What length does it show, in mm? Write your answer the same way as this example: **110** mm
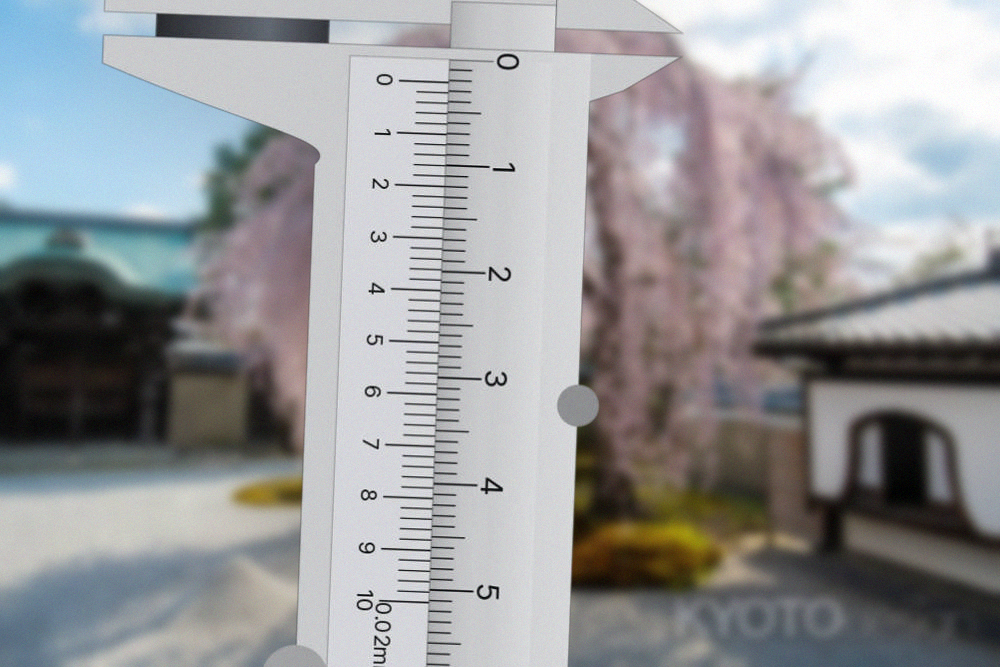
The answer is **2.2** mm
